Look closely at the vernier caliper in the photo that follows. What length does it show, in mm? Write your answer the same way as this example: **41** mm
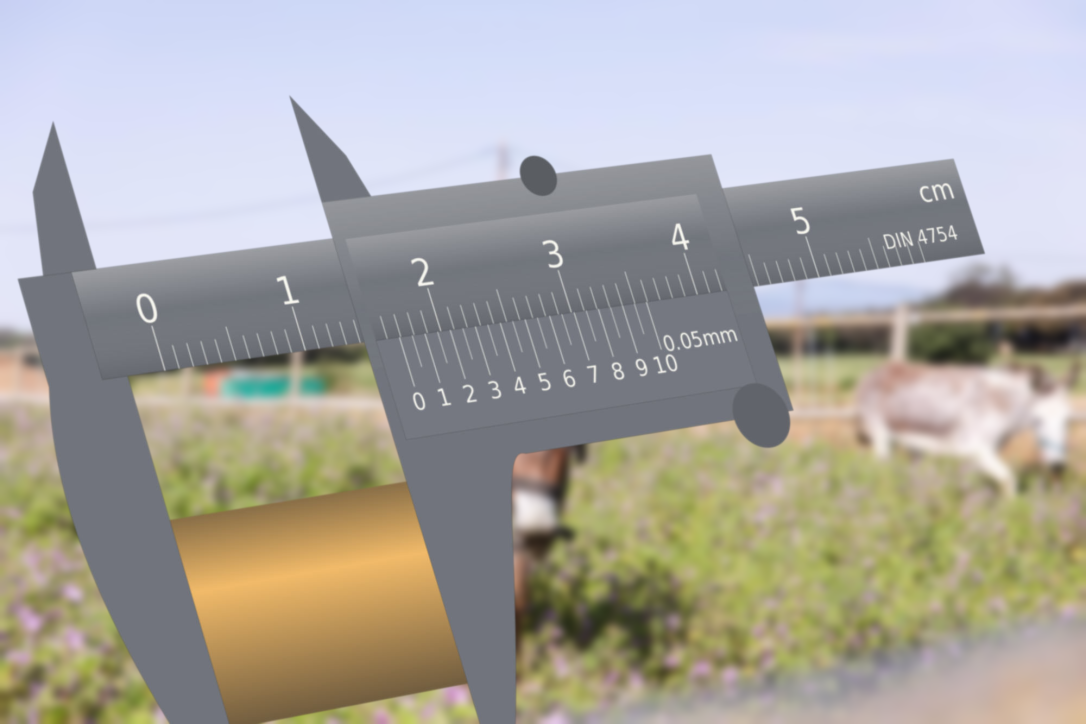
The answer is **16.9** mm
